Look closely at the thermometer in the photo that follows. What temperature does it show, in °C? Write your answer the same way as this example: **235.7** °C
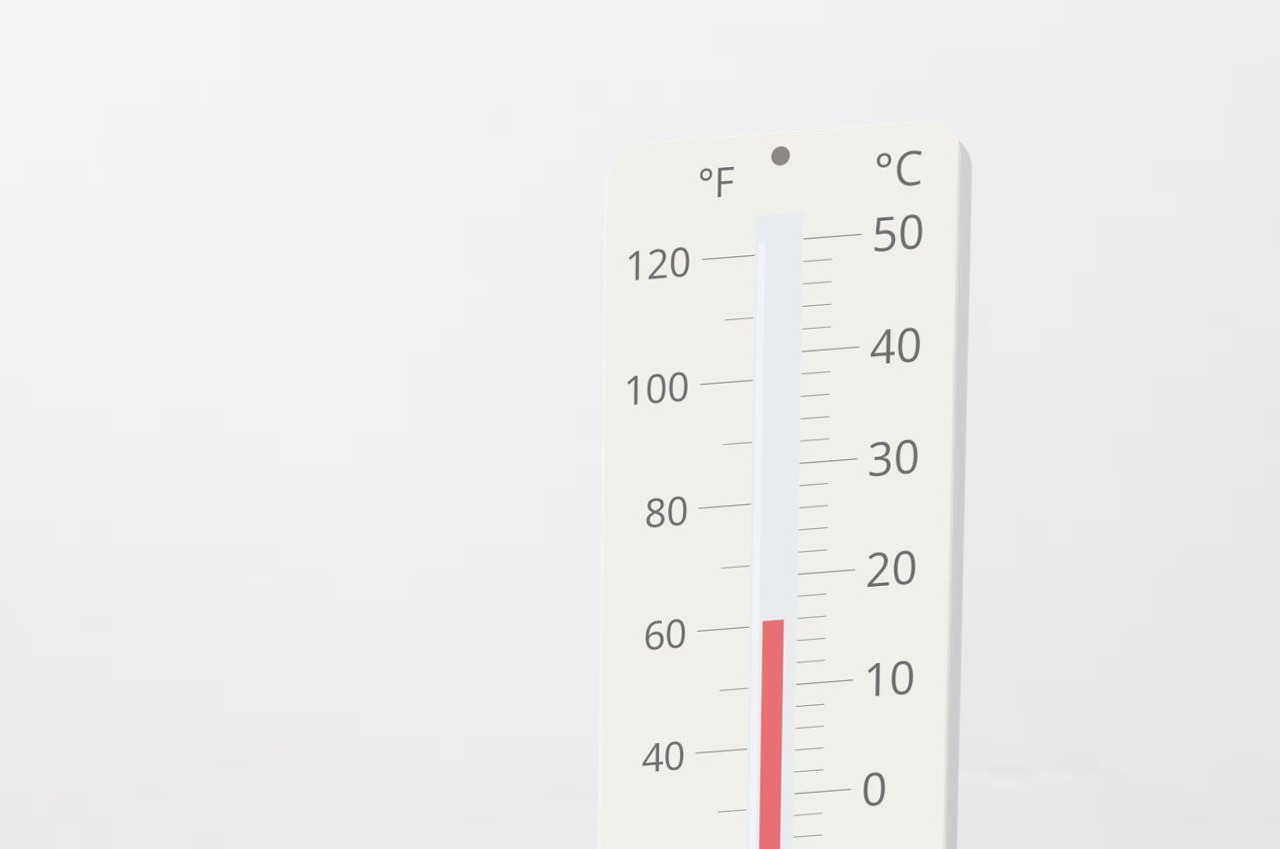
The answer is **16** °C
